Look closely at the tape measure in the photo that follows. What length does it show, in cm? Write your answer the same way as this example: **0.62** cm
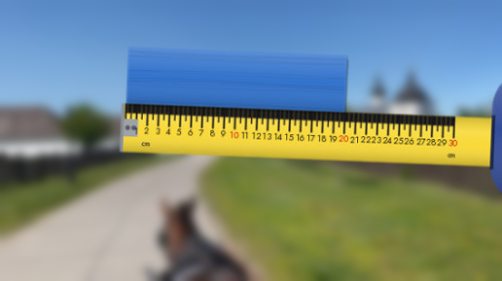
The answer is **20** cm
